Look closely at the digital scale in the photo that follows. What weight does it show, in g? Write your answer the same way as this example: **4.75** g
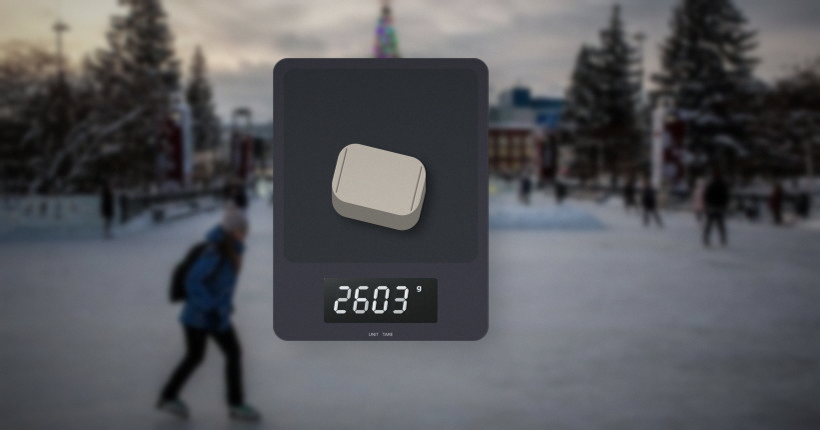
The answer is **2603** g
